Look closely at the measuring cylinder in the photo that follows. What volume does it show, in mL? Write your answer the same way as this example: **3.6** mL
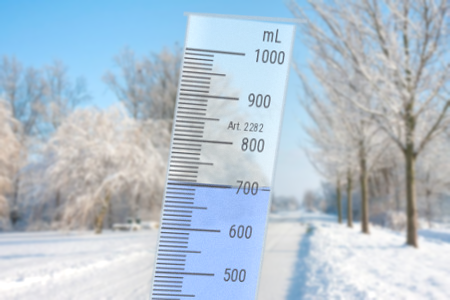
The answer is **700** mL
